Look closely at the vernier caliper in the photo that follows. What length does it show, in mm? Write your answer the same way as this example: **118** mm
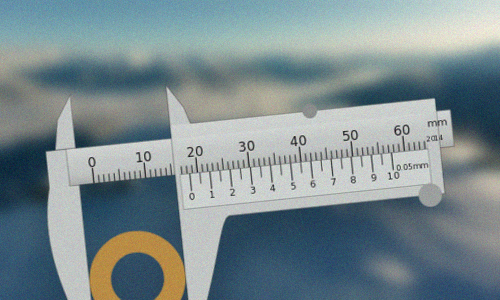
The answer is **18.5** mm
